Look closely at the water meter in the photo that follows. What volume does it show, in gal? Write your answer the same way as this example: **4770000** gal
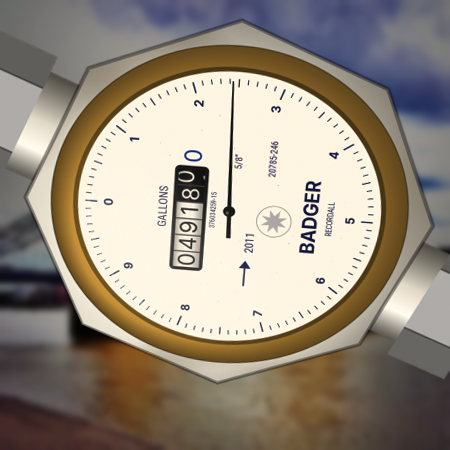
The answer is **491802.4** gal
